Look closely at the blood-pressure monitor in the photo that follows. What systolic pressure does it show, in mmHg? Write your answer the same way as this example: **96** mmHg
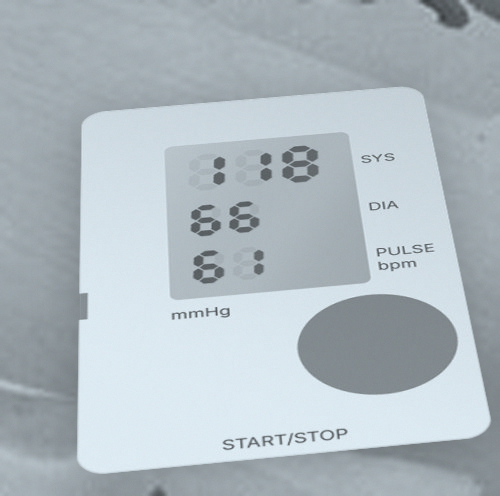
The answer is **118** mmHg
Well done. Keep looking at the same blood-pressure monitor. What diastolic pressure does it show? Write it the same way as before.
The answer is **66** mmHg
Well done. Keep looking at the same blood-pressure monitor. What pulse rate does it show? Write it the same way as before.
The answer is **61** bpm
